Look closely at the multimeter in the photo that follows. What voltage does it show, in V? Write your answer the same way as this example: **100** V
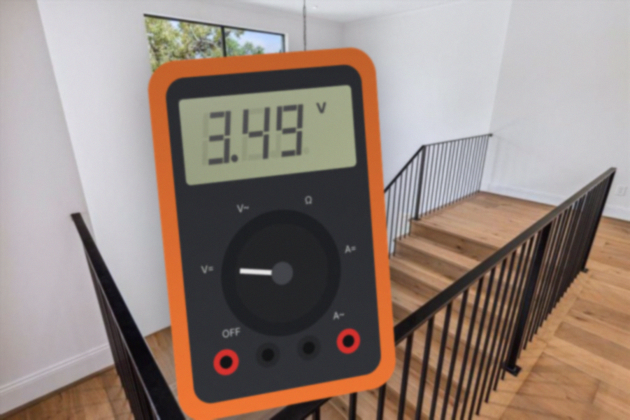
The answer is **3.49** V
